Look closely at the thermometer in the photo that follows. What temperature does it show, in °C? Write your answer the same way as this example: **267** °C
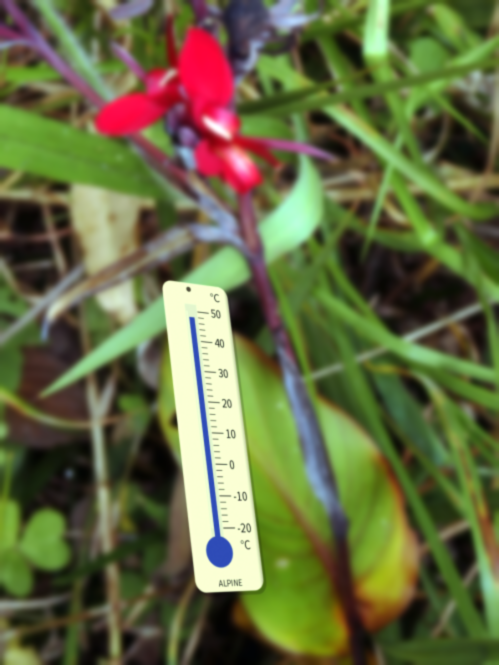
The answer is **48** °C
